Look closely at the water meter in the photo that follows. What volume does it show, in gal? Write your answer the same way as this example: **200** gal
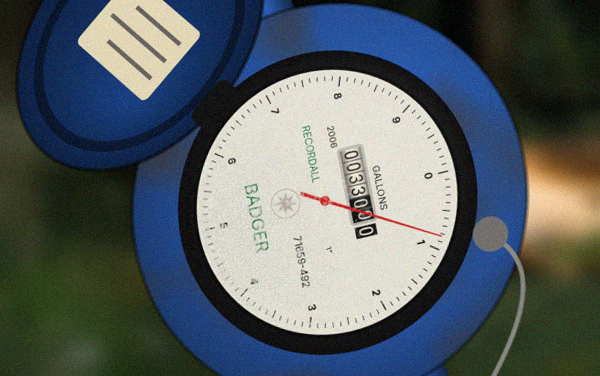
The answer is **33000.8** gal
